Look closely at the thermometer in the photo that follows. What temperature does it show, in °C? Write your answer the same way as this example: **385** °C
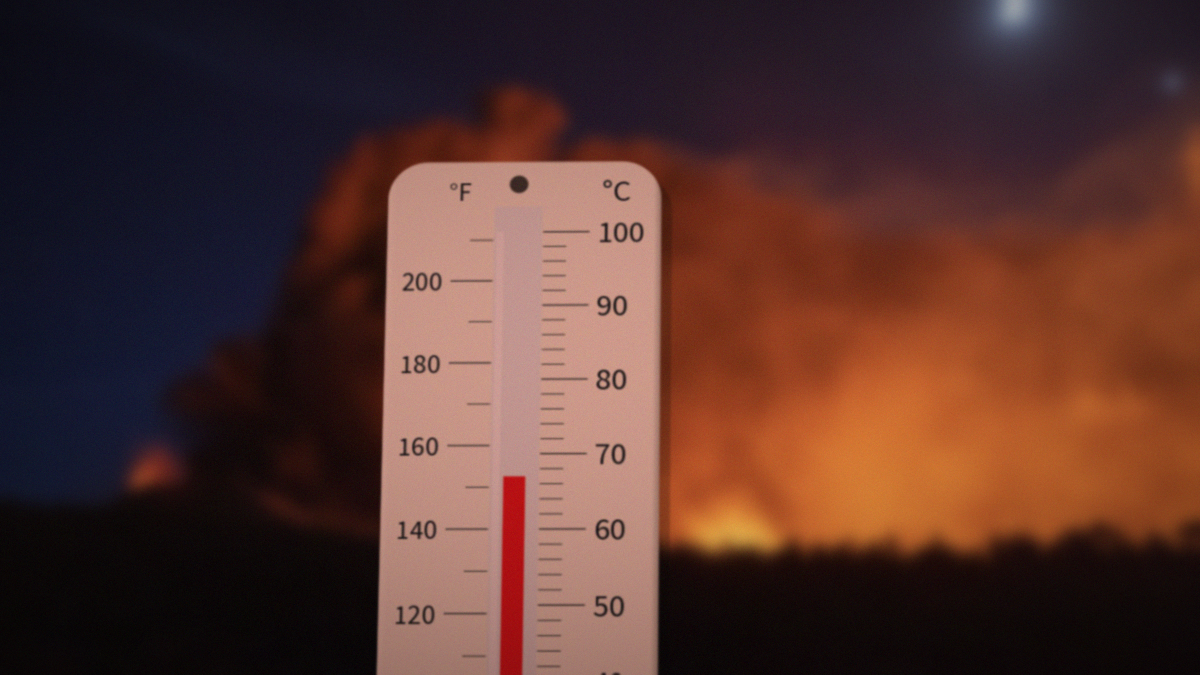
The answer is **67** °C
